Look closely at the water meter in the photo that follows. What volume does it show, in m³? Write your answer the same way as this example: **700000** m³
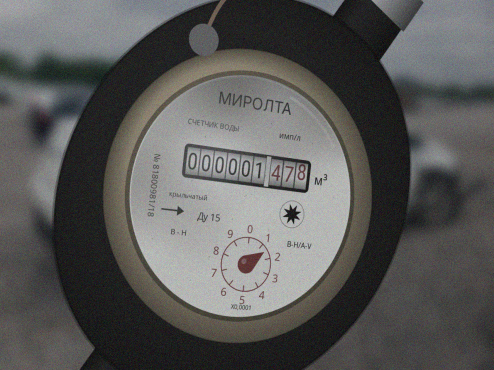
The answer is **1.4781** m³
